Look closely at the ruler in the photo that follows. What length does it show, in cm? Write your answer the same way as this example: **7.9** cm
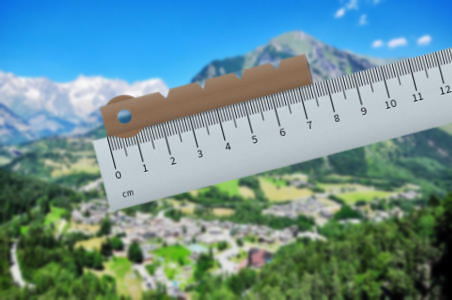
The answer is **7.5** cm
